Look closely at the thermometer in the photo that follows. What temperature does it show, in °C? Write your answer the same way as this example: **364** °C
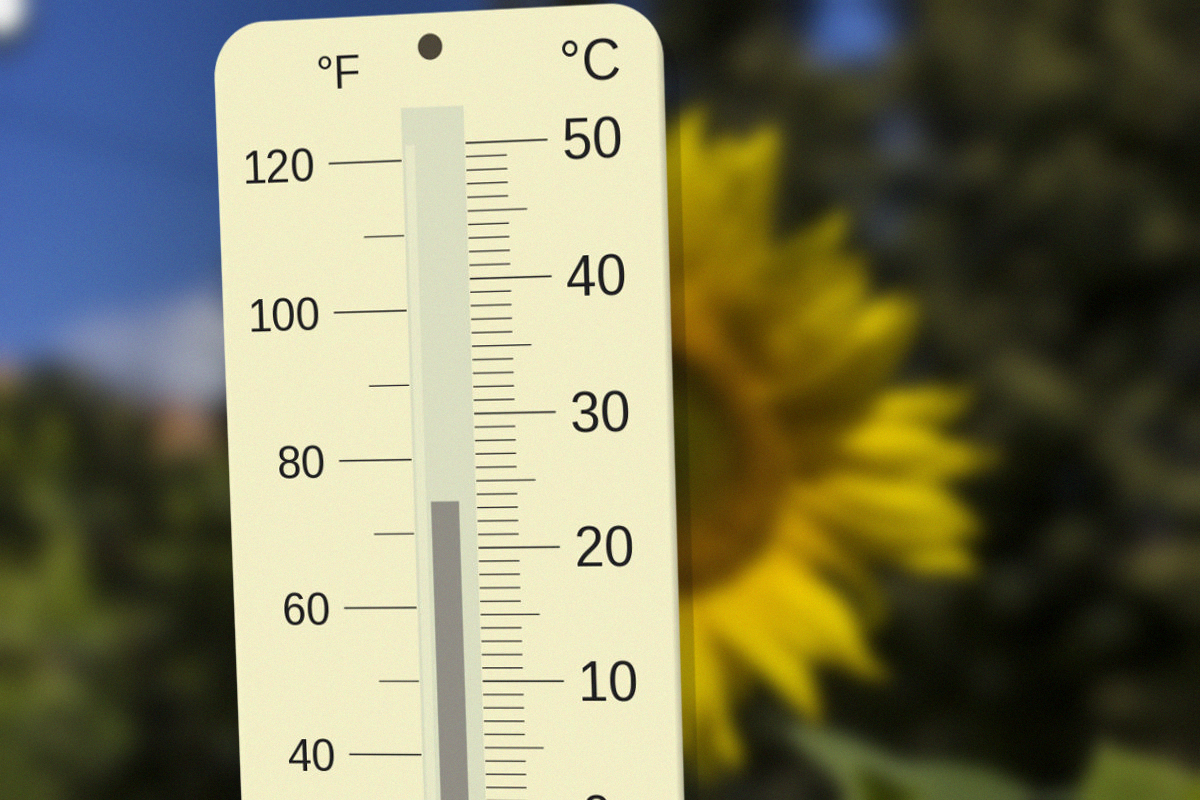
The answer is **23.5** °C
